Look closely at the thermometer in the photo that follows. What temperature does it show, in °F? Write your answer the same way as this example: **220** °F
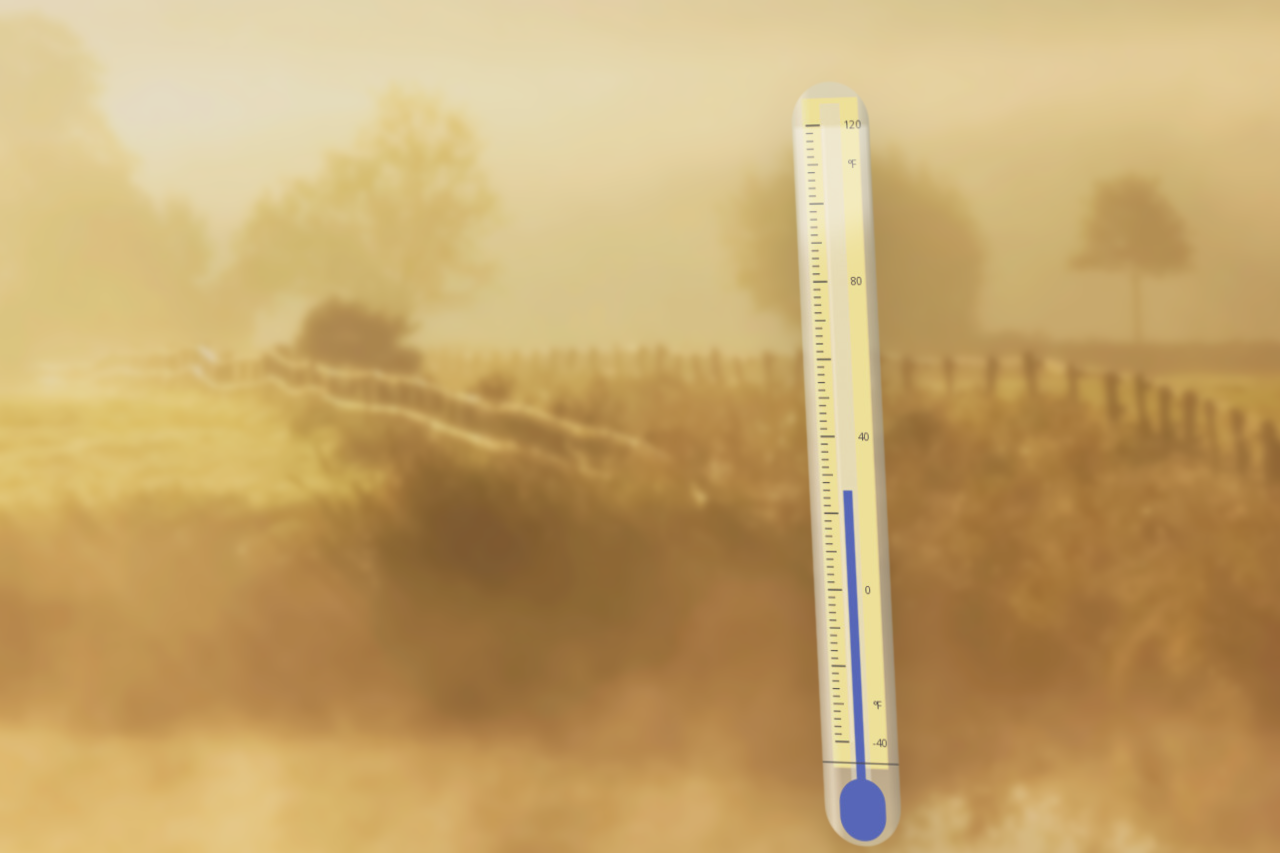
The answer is **26** °F
